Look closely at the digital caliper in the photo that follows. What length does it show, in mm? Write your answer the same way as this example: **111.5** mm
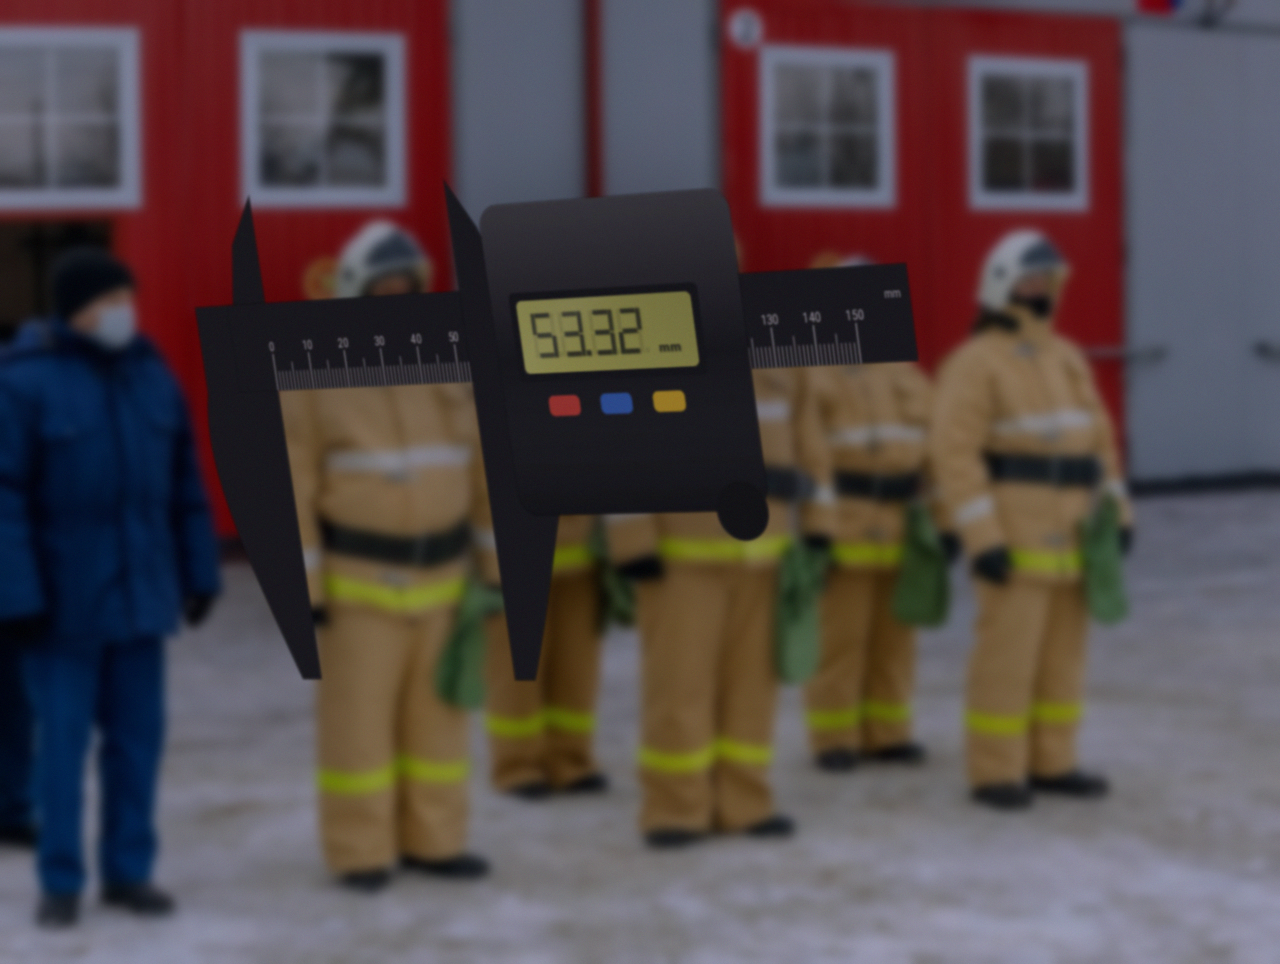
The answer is **53.32** mm
